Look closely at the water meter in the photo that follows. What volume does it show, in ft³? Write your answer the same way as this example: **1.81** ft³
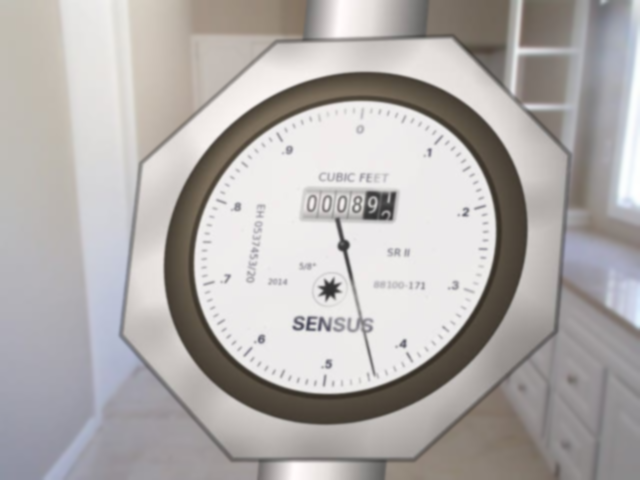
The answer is **891.44** ft³
